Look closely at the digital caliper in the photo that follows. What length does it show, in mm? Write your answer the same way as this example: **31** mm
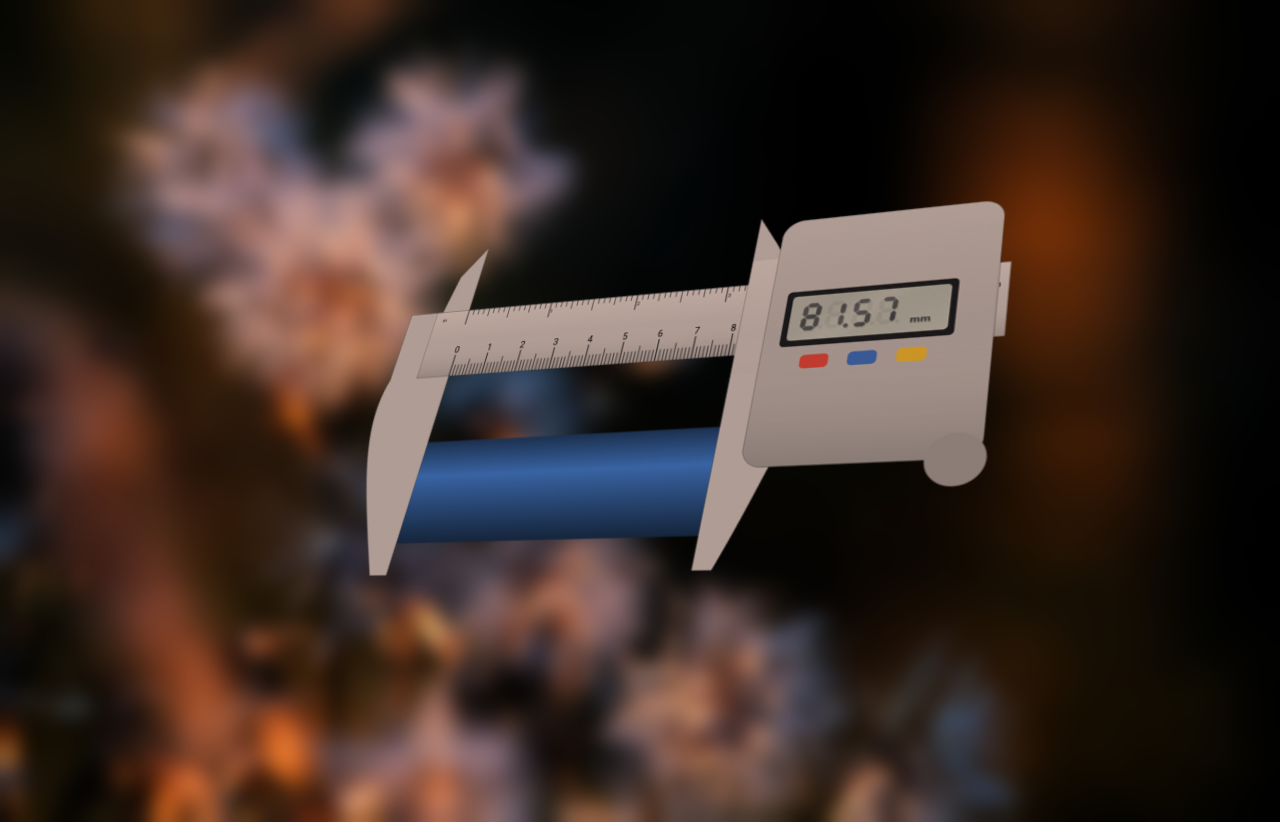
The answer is **81.57** mm
